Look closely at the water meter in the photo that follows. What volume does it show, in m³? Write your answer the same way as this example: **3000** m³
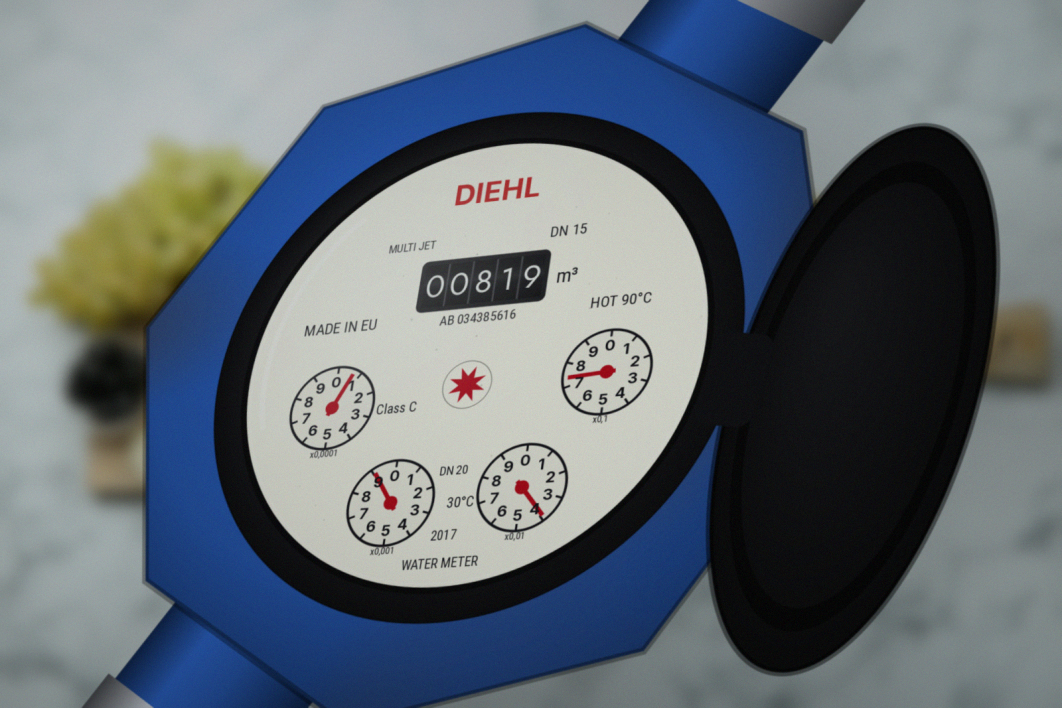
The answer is **819.7390** m³
